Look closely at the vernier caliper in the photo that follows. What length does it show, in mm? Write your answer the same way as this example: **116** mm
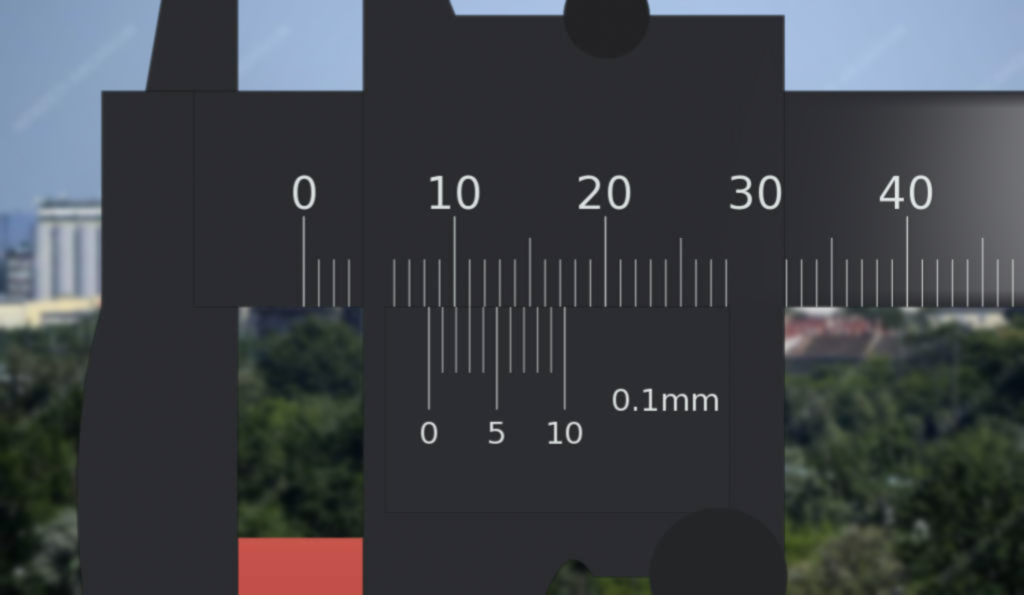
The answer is **8.3** mm
